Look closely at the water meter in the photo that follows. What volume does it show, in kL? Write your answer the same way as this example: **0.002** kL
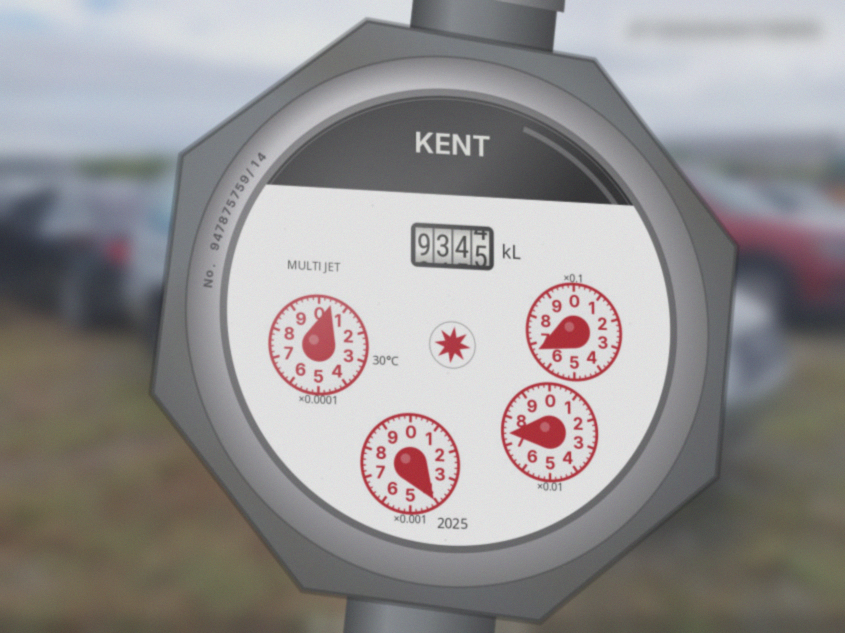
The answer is **9344.6740** kL
